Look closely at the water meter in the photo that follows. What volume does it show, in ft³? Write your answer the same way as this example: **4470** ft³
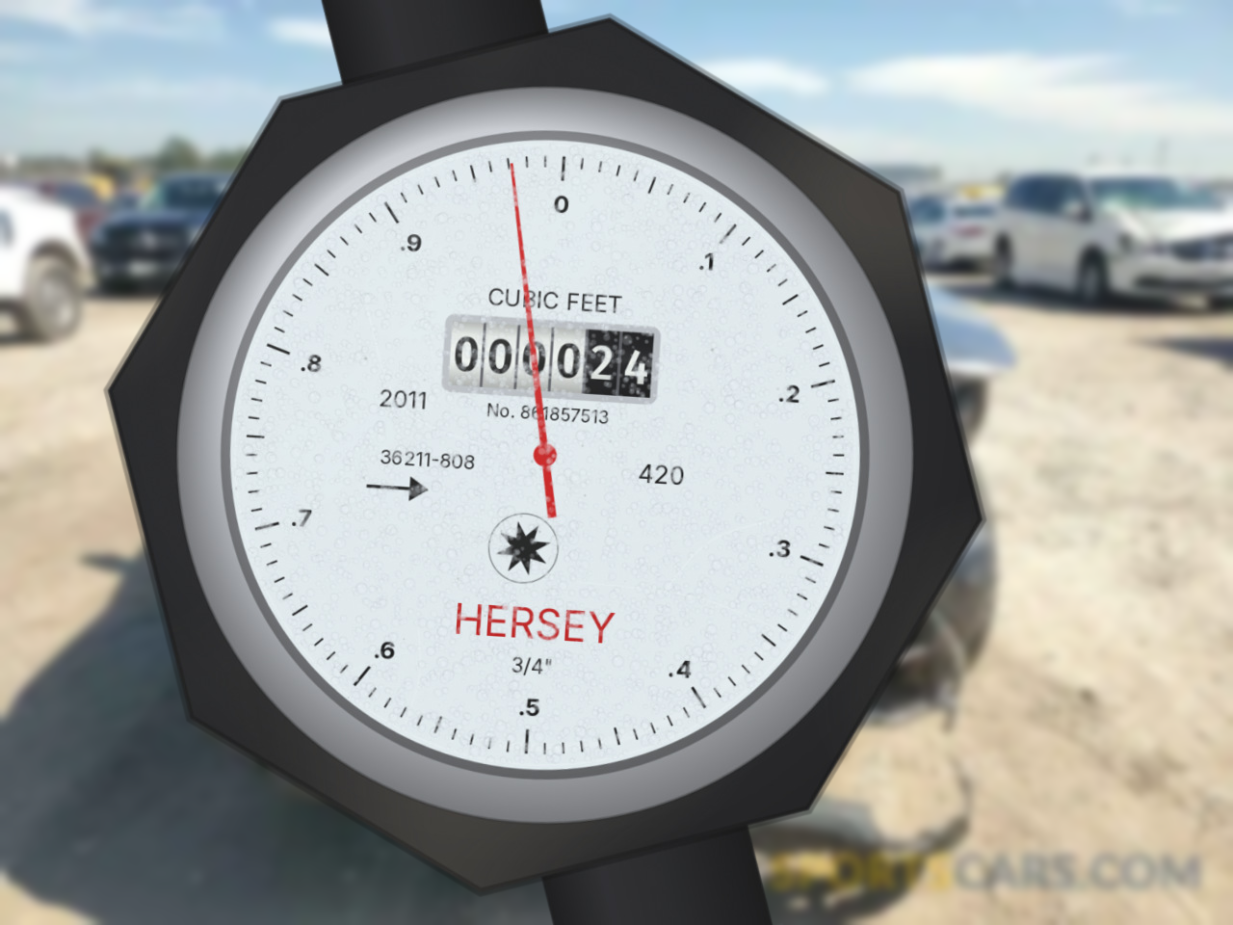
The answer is **23.97** ft³
